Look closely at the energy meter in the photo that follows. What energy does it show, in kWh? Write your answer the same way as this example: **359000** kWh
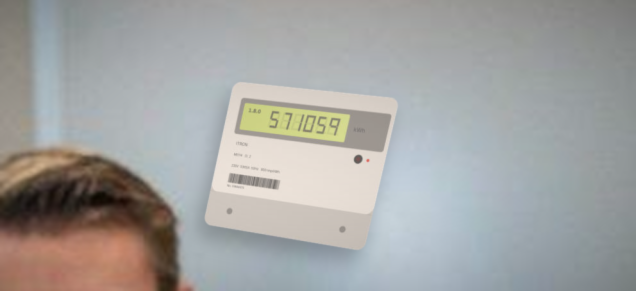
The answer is **571059** kWh
